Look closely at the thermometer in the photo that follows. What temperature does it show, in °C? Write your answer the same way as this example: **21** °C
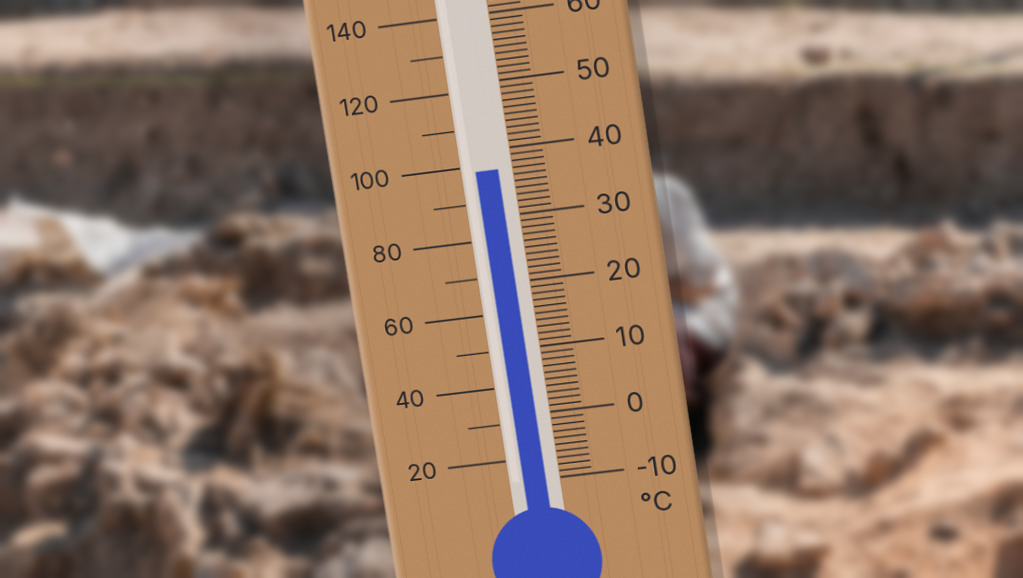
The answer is **37** °C
